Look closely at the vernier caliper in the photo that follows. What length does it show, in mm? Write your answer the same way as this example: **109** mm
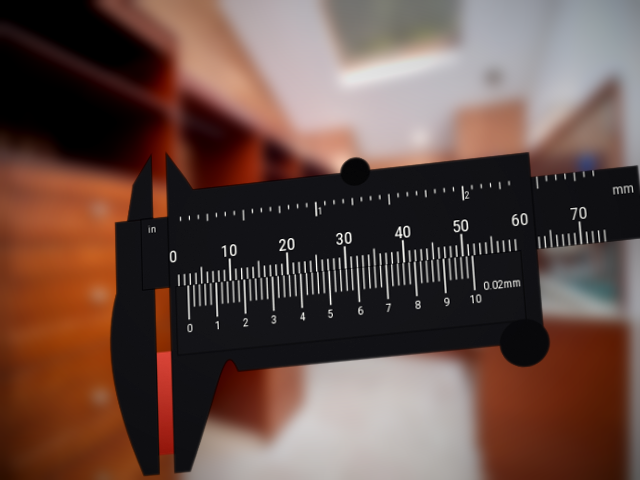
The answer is **2.6** mm
